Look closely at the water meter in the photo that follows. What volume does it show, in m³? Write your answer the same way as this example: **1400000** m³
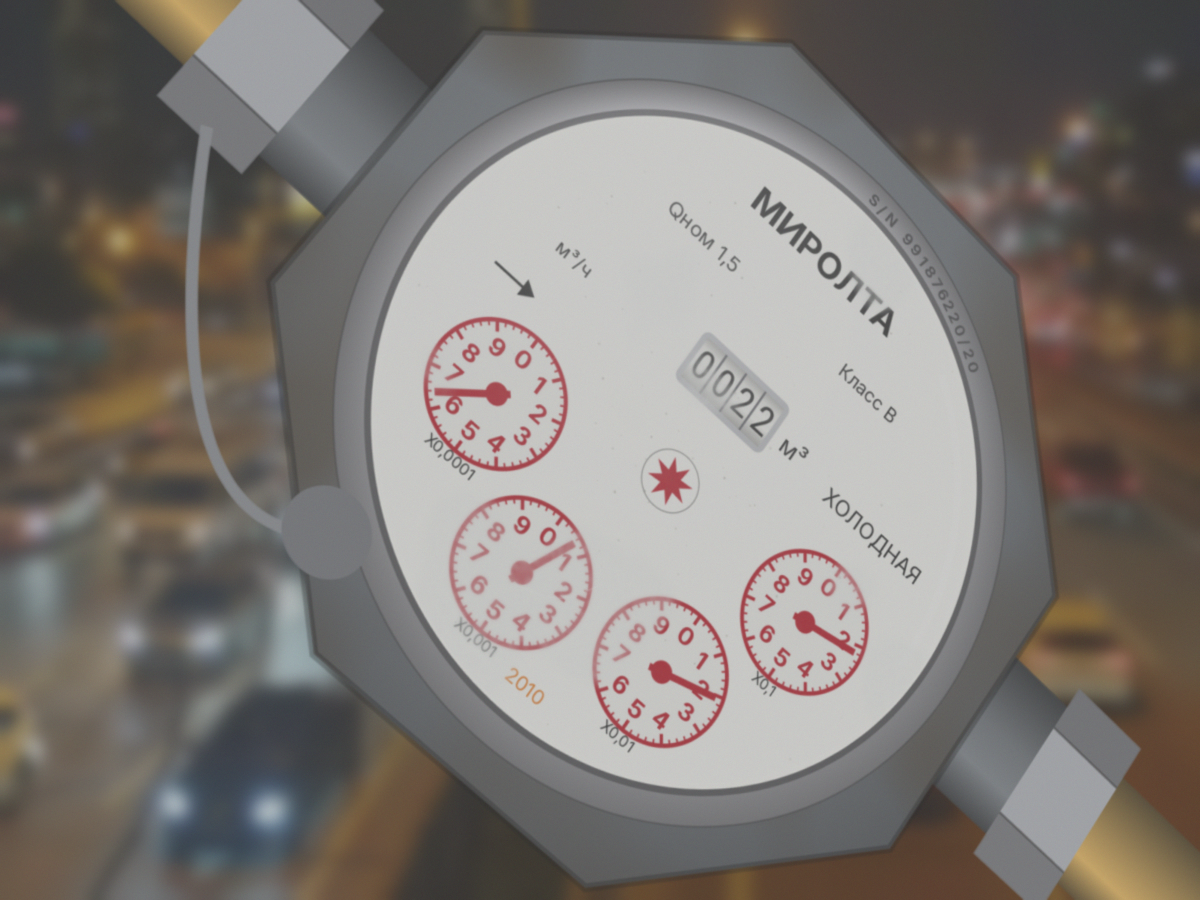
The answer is **22.2206** m³
